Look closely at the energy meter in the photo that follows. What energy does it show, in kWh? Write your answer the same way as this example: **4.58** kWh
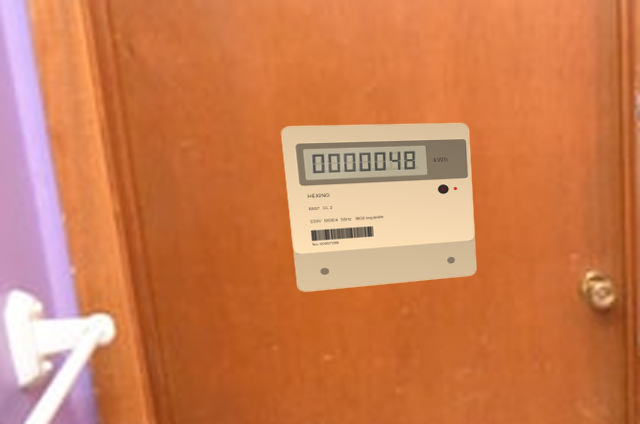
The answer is **48** kWh
